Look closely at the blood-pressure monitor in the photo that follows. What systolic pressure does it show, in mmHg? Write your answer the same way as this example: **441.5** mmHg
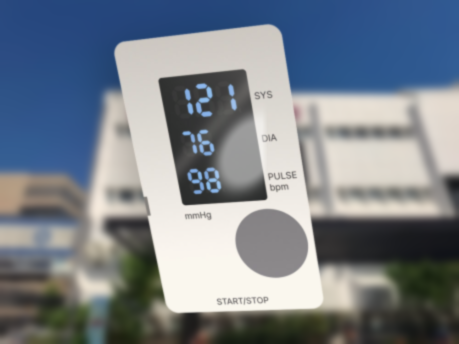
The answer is **121** mmHg
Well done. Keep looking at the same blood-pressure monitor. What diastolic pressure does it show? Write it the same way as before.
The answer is **76** mmHg
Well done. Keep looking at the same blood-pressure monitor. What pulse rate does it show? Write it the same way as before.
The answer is **98** bpm
